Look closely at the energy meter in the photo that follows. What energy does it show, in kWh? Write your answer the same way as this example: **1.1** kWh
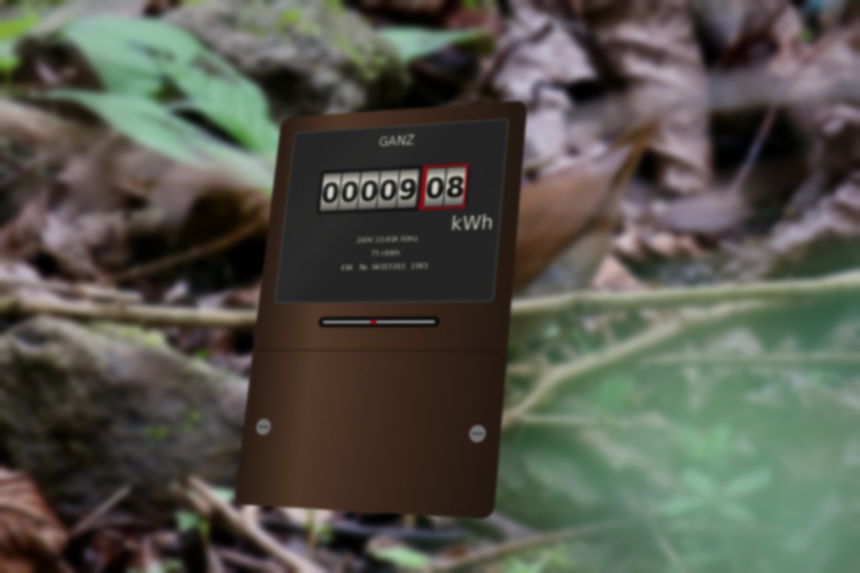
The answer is **9.08** kWh
